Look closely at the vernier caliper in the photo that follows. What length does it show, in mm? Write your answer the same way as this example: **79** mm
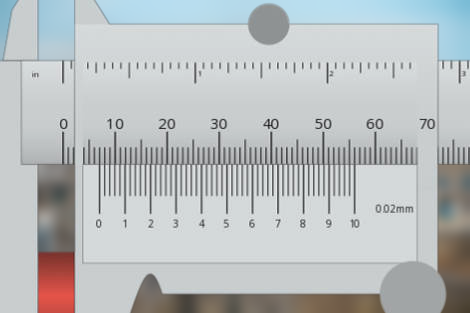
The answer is **7.0** mm
